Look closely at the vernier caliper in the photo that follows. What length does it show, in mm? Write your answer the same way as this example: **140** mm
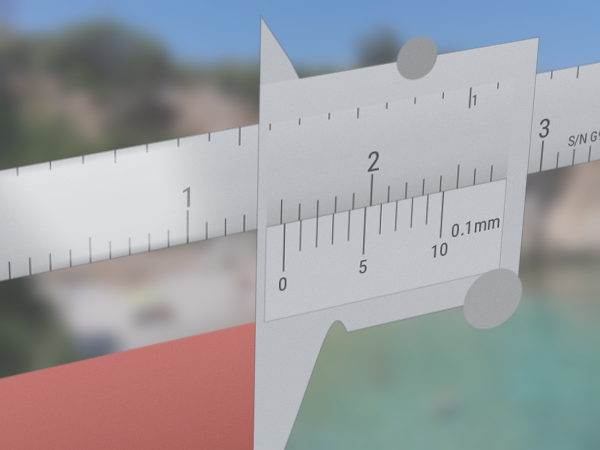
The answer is **15.2** mm
